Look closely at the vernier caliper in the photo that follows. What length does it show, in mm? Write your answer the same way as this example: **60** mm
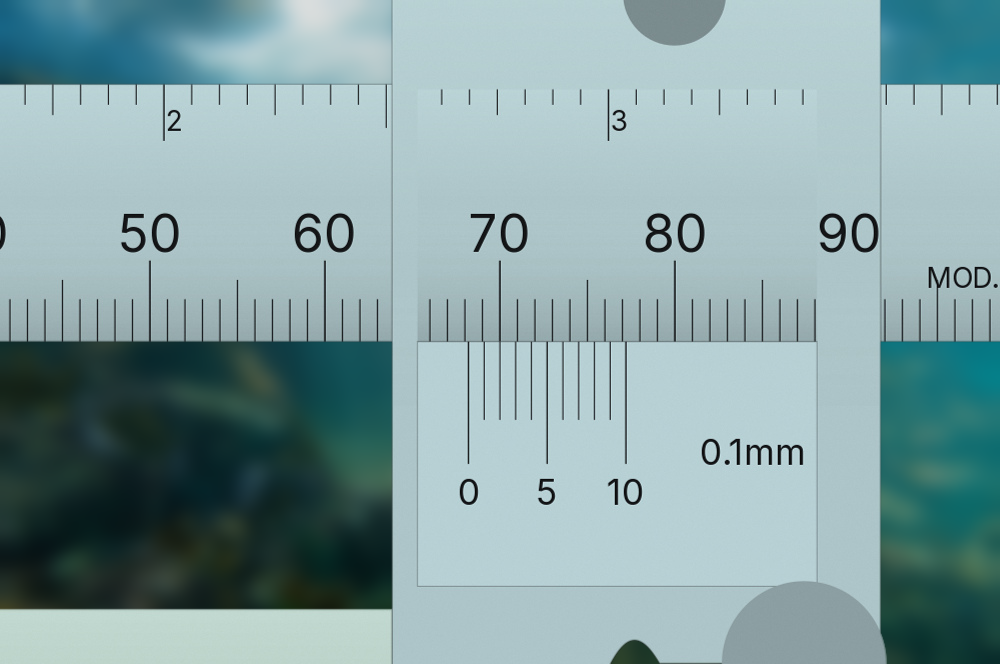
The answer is **68.2** mm
